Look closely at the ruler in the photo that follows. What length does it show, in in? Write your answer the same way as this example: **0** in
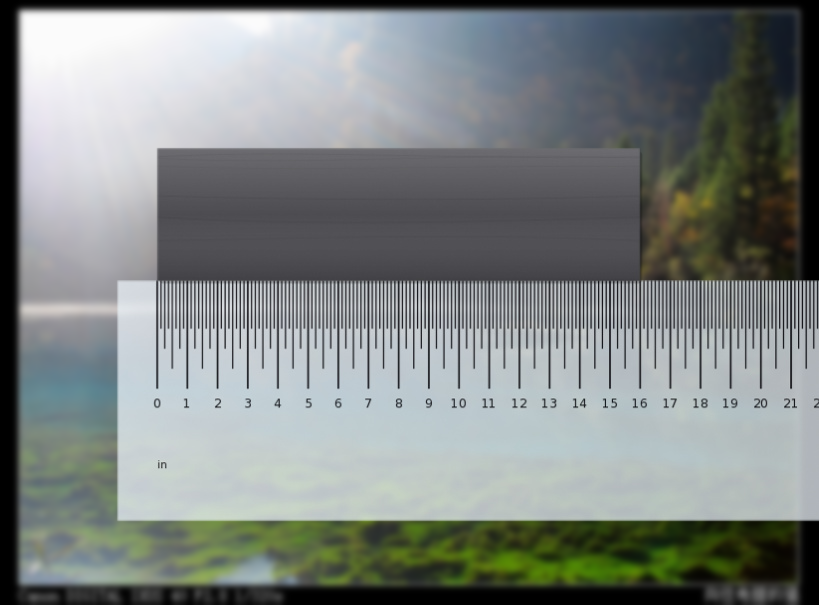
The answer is **16** in
